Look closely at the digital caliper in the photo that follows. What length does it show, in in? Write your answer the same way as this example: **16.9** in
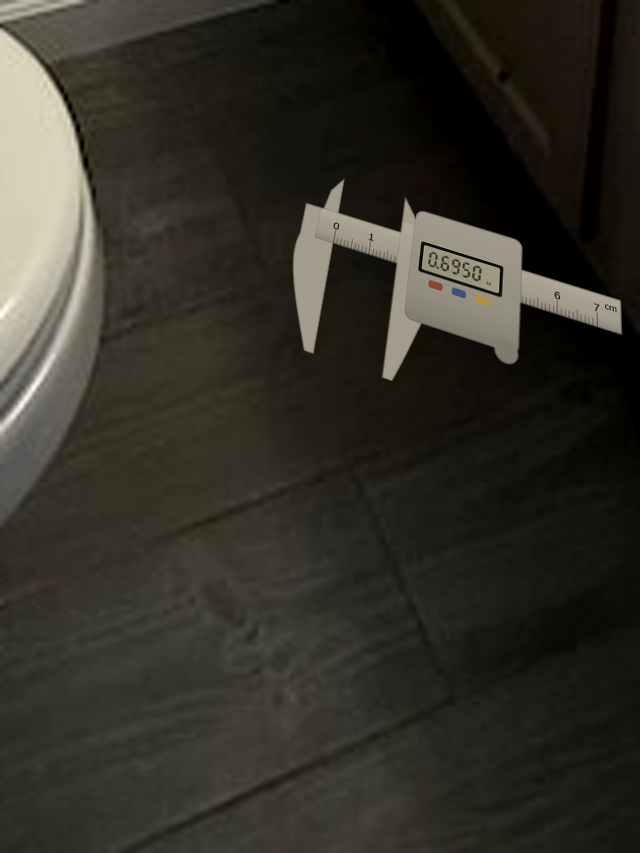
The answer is **0.6950** in
